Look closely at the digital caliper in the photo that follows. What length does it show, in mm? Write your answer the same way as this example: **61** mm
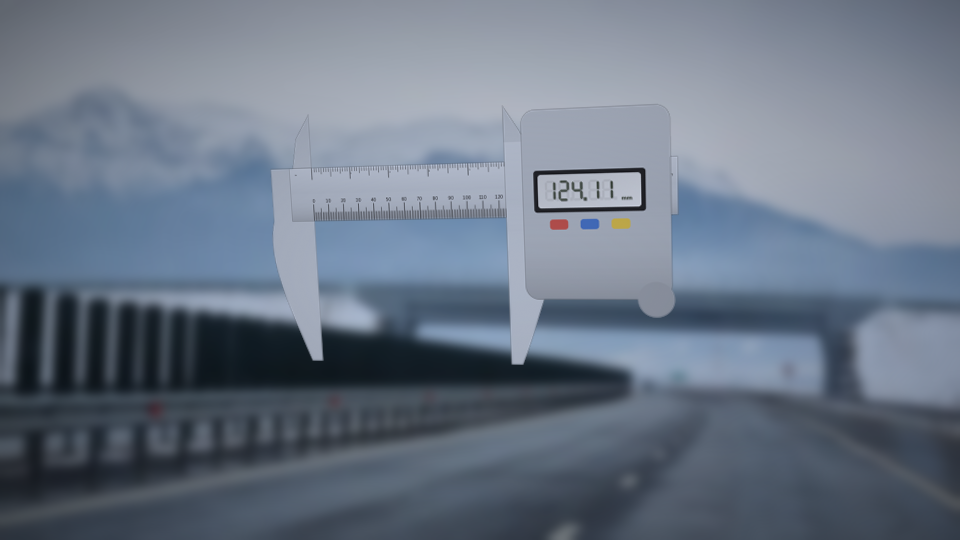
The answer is **124.11** mm
